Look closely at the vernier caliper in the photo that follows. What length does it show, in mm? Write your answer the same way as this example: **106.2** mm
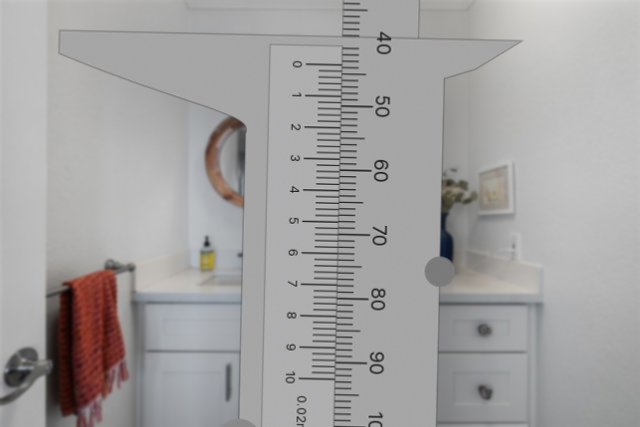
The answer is **43.6** mm
